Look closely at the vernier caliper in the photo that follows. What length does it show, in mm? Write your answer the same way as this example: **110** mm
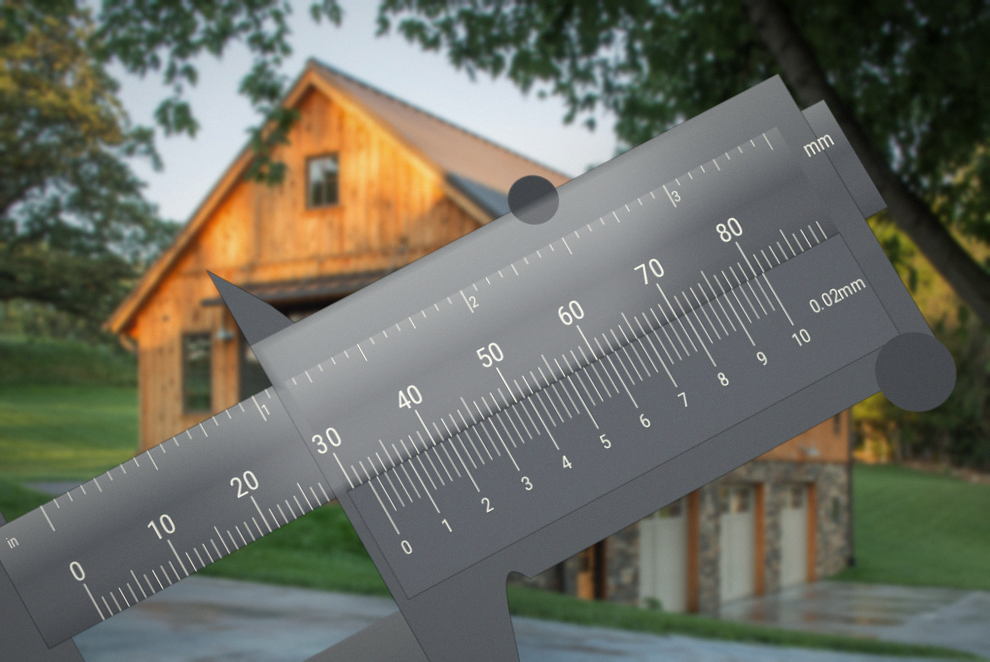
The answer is **31.8** mm
